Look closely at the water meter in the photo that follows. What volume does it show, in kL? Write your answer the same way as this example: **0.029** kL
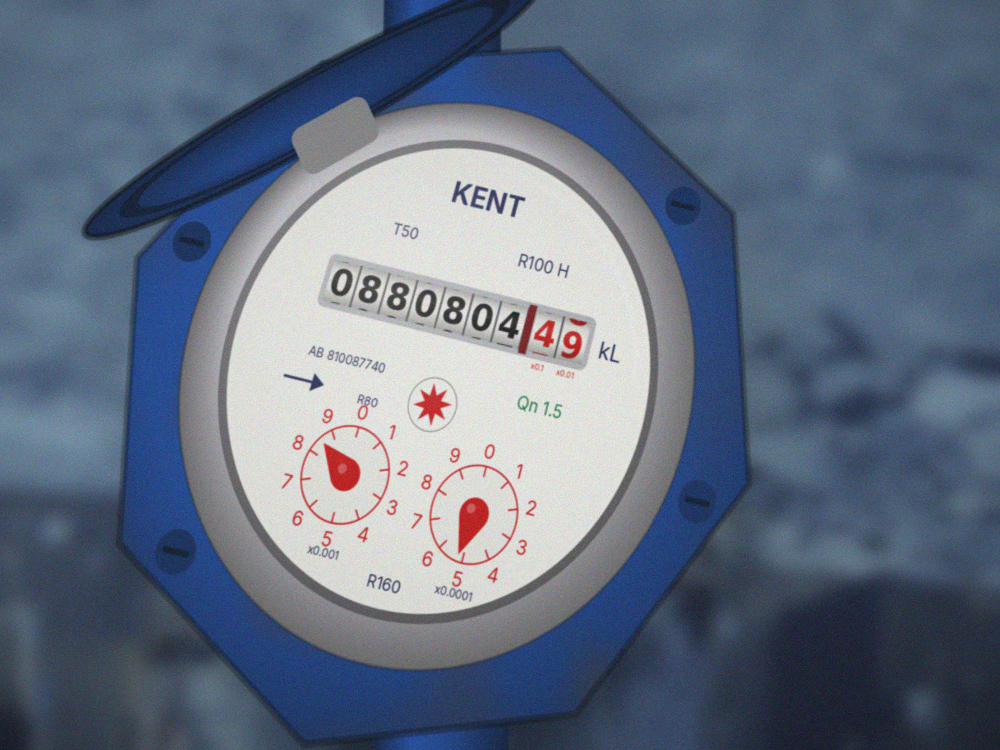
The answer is **880804.4885** kL
